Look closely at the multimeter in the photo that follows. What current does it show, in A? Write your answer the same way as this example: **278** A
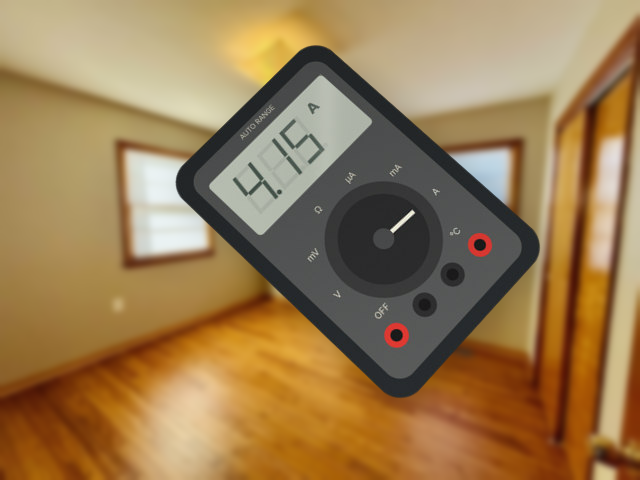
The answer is **4.15** A
